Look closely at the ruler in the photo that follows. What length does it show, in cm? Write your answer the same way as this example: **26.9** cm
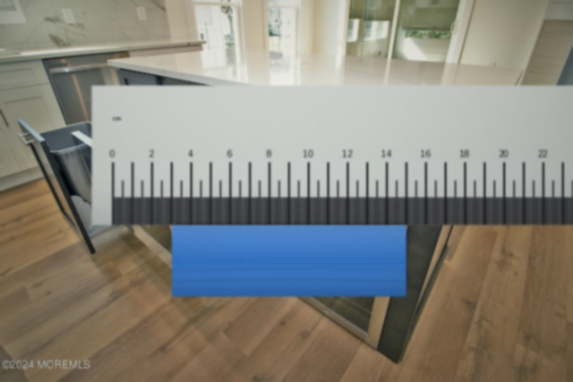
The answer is **12** cm
